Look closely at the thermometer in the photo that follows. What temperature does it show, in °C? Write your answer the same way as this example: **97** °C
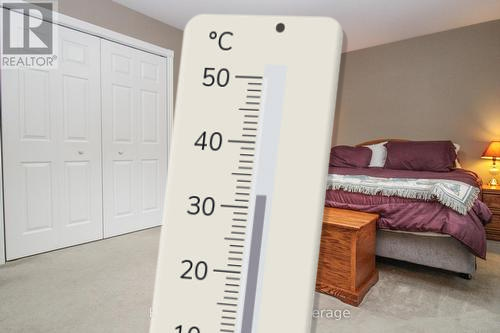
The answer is **32** °C
